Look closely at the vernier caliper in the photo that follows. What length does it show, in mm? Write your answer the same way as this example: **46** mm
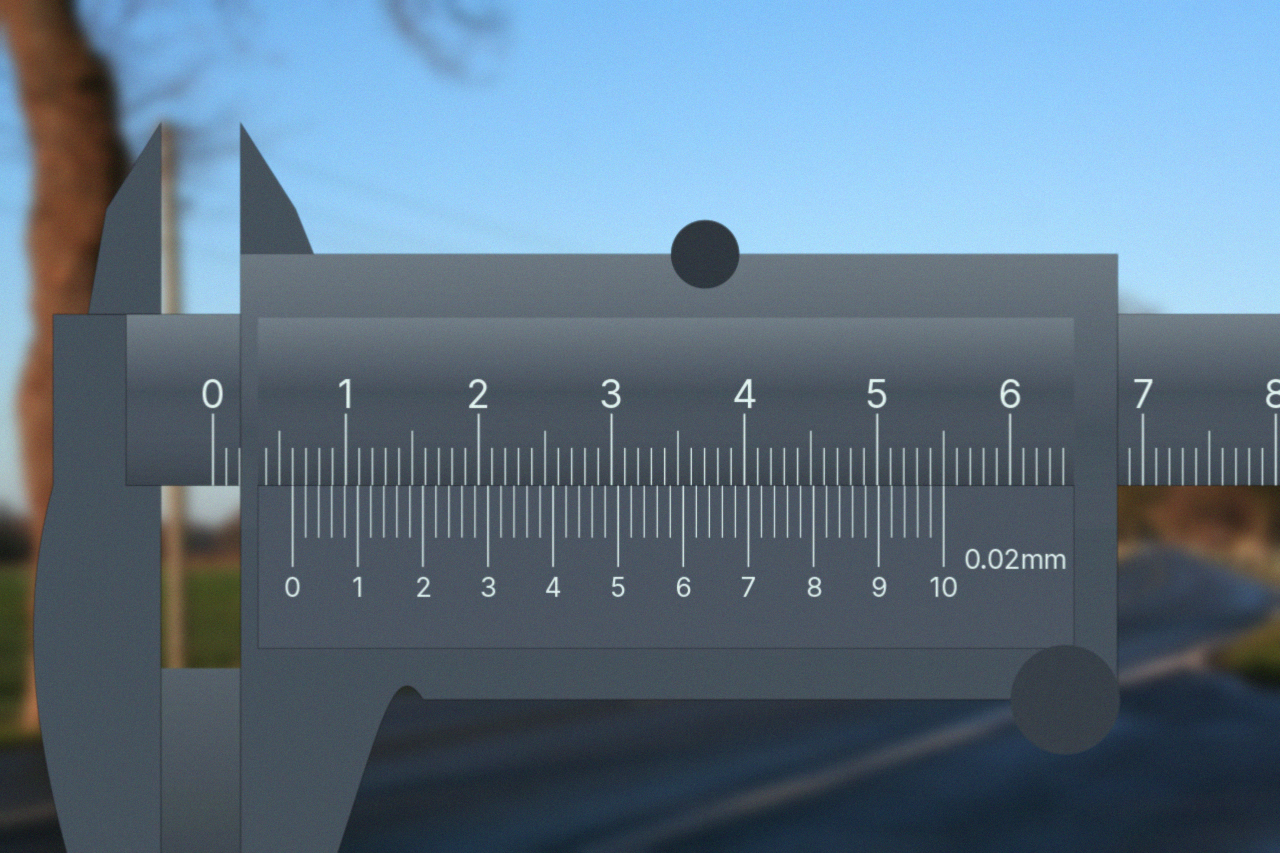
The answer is **6.0** mm
